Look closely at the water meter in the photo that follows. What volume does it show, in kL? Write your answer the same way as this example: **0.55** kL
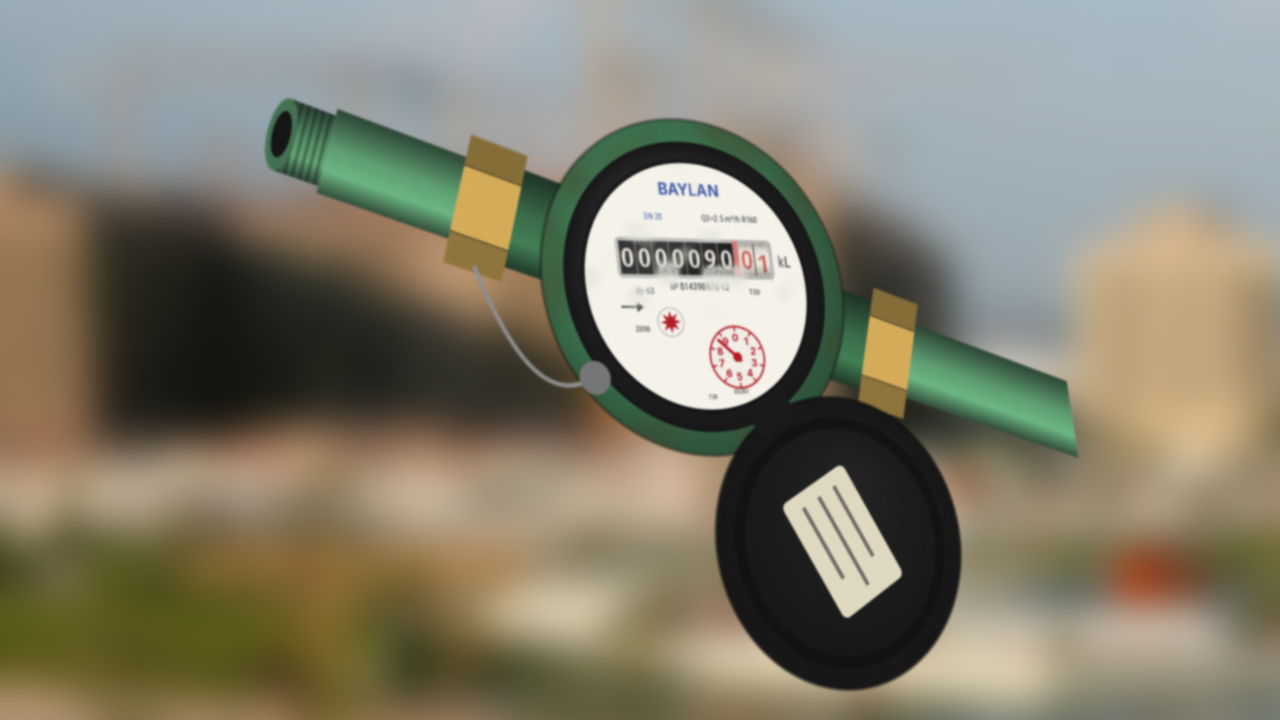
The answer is **90.008** kL
